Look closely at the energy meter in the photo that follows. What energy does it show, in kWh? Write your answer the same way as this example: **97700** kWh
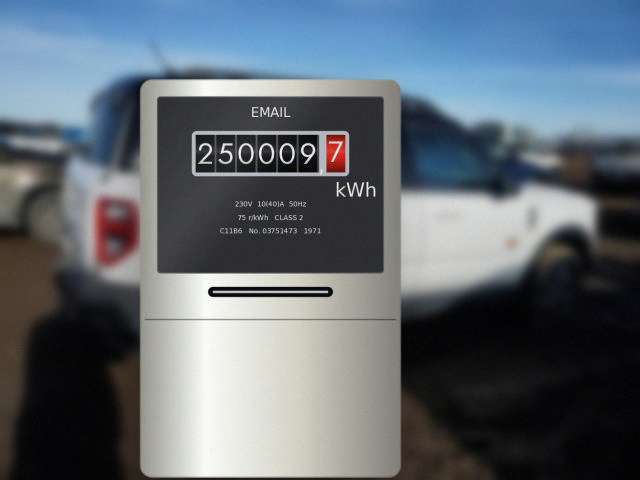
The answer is **250009.7** kWh
